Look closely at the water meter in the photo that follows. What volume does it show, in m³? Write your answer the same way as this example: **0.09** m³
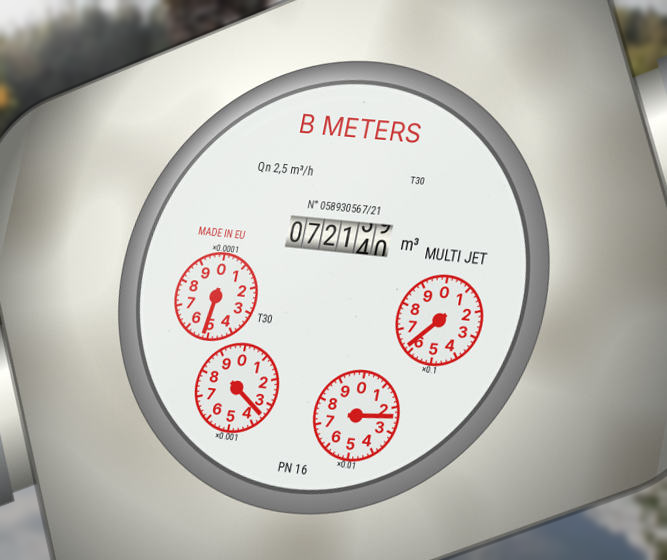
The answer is **72139.6235** m³
